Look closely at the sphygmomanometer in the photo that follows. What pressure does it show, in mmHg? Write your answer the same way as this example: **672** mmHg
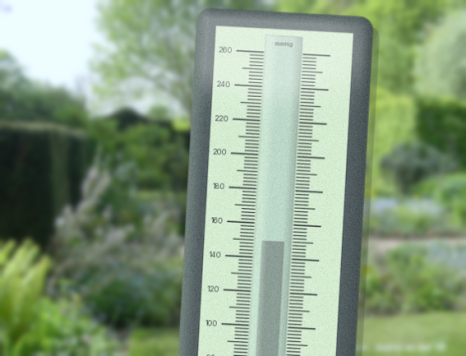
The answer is **150** mmHg
